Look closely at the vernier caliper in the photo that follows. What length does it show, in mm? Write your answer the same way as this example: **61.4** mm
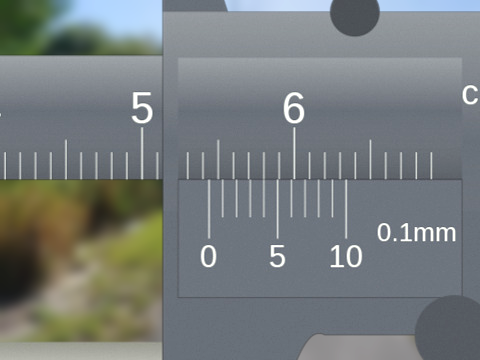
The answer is **54.4** mm
